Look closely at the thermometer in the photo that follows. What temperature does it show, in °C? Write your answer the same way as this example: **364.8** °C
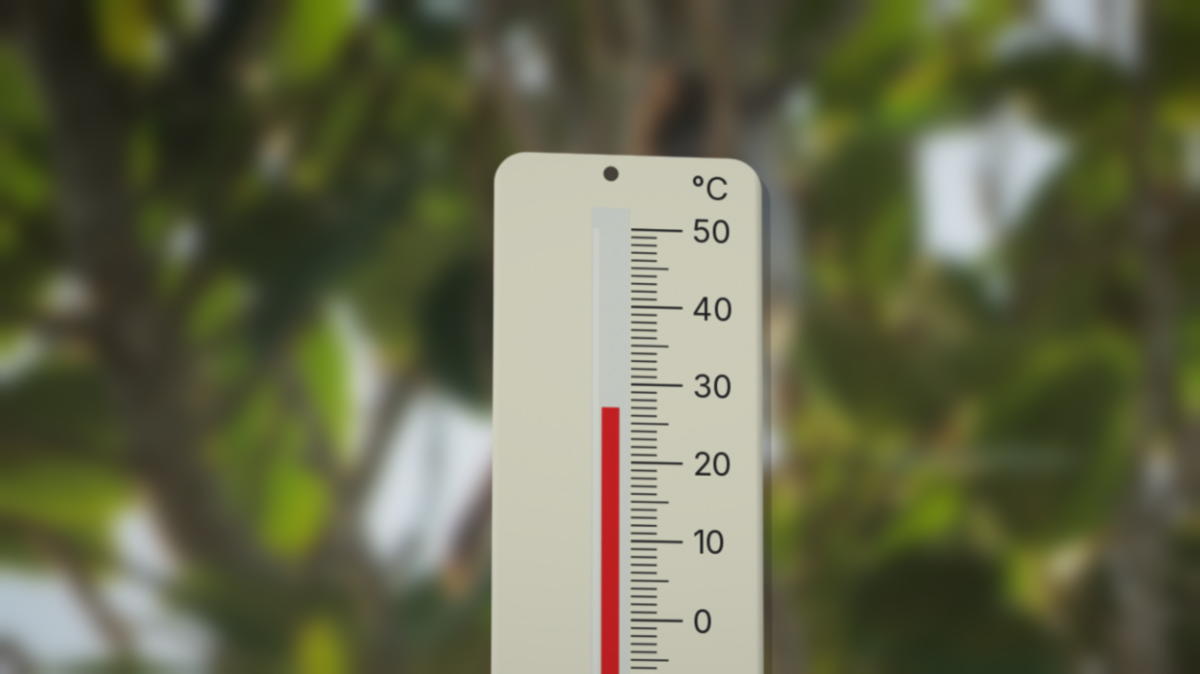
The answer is **27** °C
